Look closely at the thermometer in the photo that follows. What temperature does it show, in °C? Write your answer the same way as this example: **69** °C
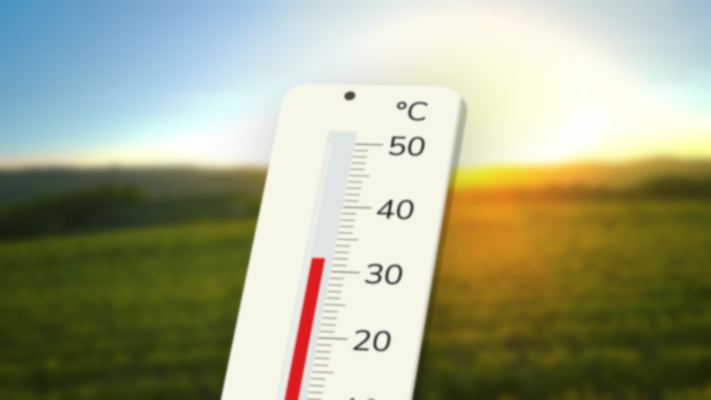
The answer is **32** °C
